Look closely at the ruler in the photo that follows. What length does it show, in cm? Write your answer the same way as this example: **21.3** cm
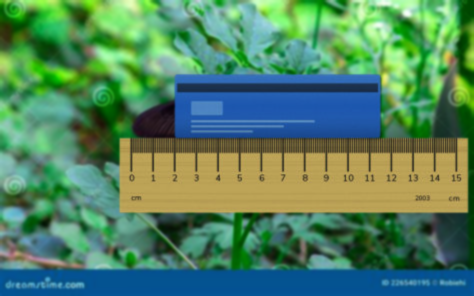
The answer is **9.5** cm
